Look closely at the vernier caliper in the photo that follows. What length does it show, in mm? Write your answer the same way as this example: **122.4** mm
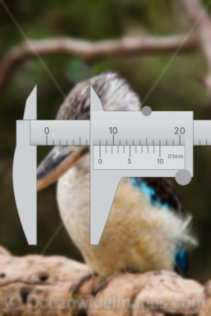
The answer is **8.0** mm
